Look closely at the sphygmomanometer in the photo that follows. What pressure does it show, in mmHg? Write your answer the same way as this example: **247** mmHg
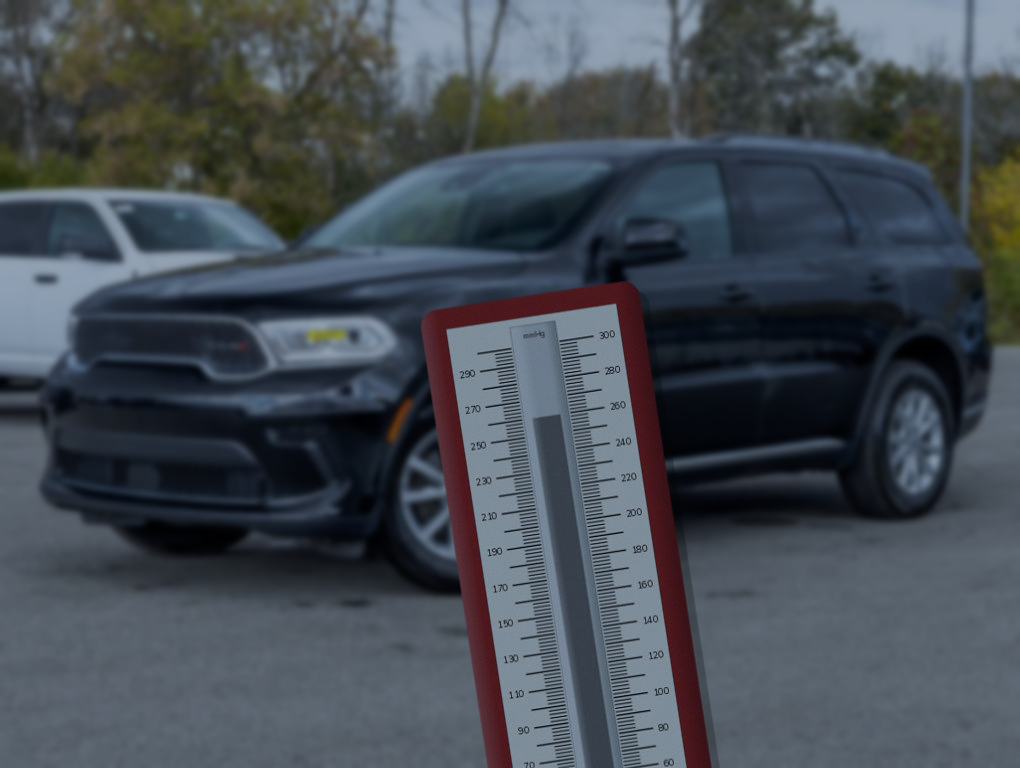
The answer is **260** mmHg
